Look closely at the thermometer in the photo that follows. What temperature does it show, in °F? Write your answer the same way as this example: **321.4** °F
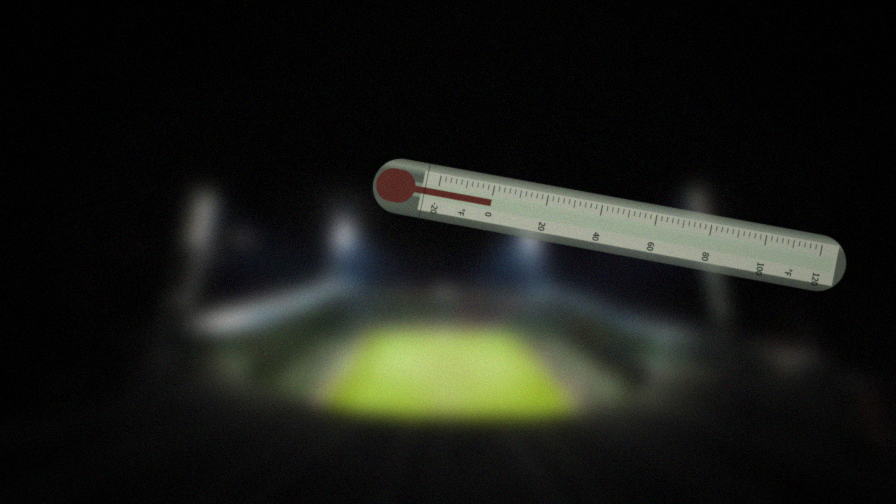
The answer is **0** °F
